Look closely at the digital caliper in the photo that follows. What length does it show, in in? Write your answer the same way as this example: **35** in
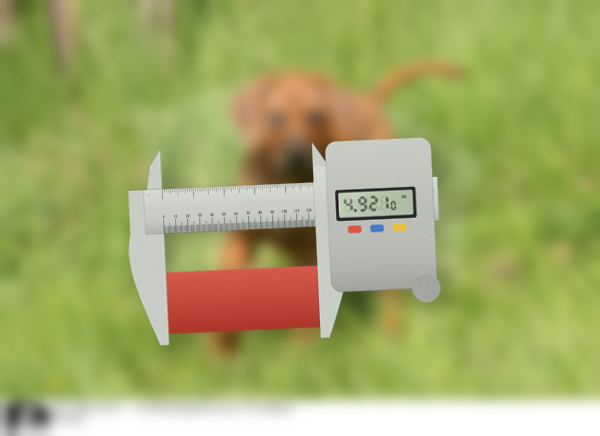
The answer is **4.9210** in
